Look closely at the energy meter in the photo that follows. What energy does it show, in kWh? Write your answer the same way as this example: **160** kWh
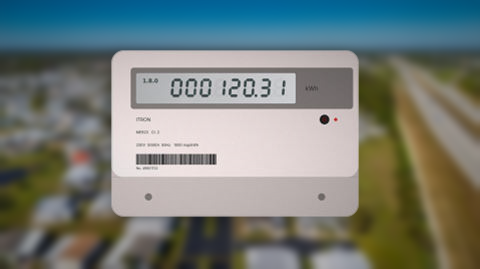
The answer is **120.31** kWh
